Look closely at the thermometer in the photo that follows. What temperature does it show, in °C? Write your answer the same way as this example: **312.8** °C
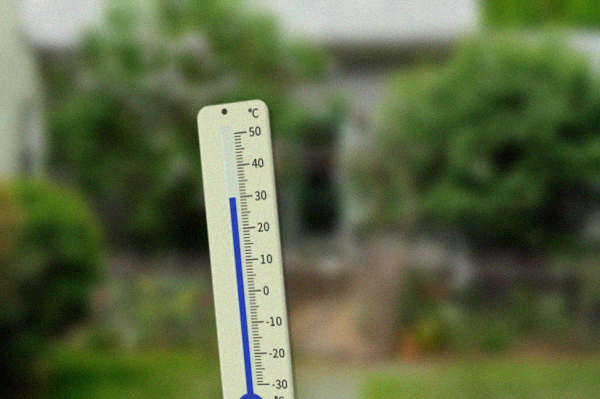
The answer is **30** °C
